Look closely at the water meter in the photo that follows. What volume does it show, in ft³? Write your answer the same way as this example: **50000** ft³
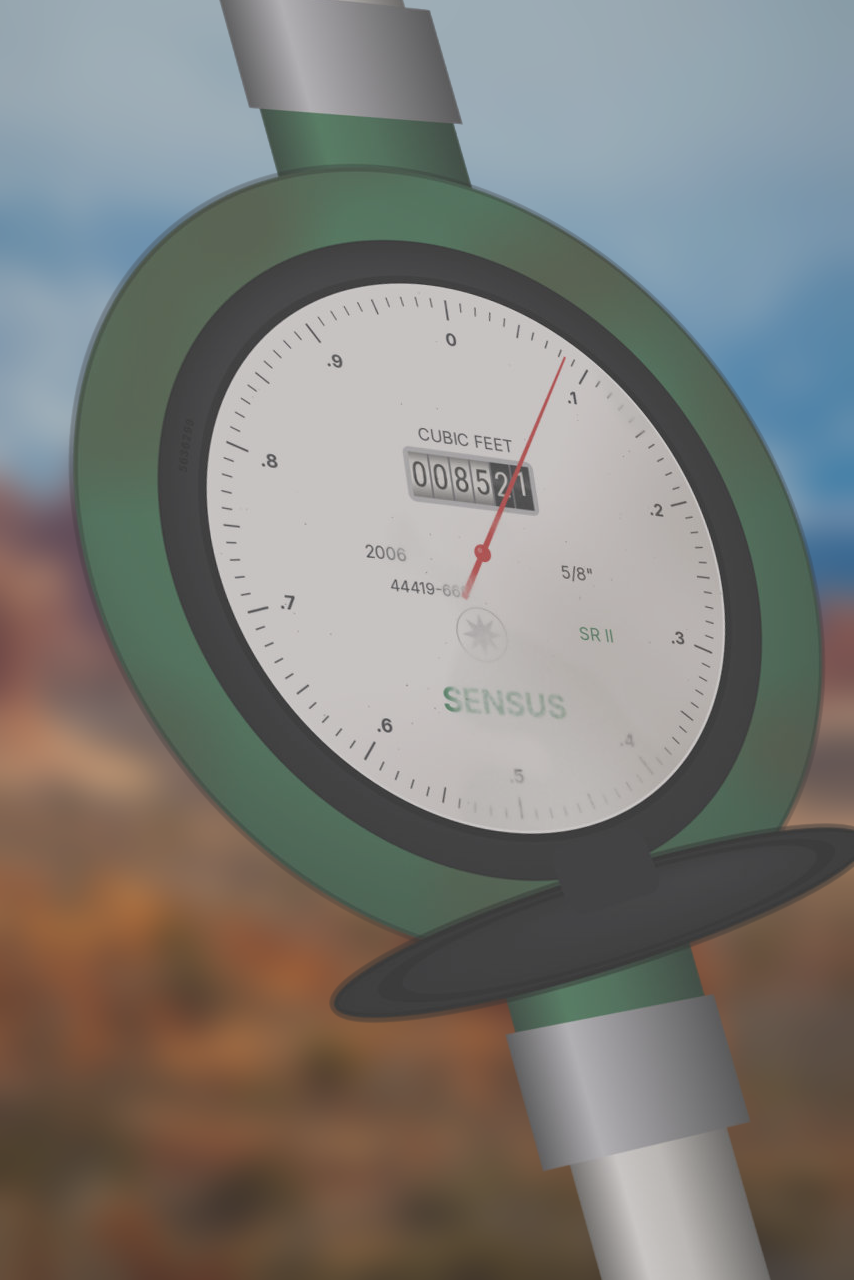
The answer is **8521.08** ft³
